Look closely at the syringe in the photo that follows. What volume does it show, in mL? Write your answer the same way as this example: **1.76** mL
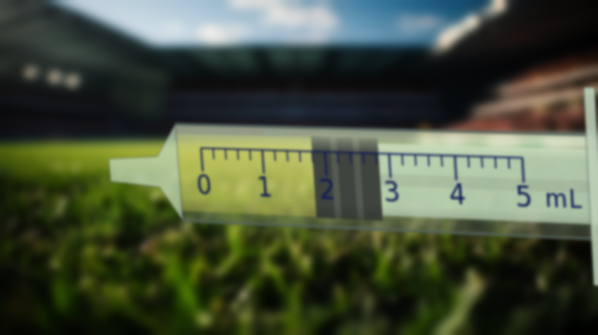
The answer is **1.8** mL
